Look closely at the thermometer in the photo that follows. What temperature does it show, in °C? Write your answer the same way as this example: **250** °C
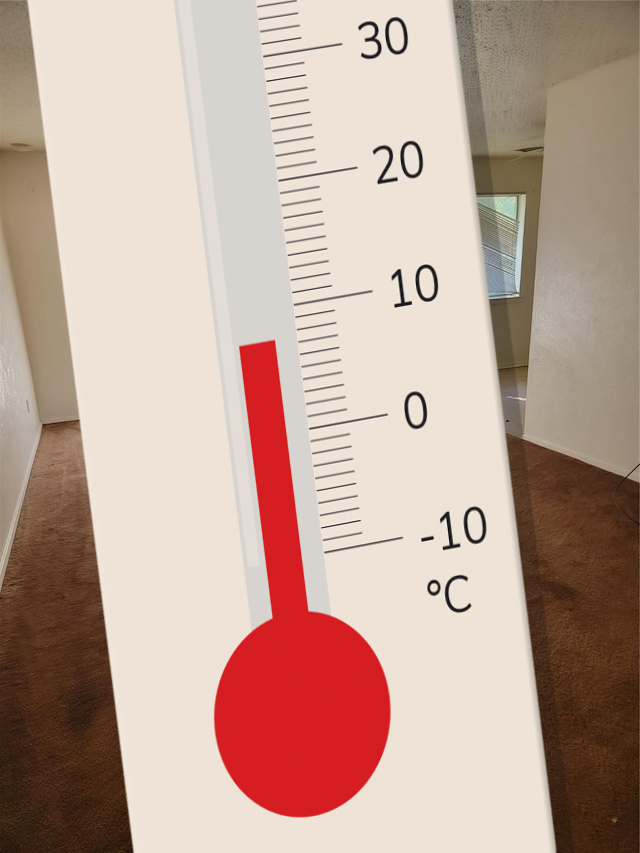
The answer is **7.5** °C
